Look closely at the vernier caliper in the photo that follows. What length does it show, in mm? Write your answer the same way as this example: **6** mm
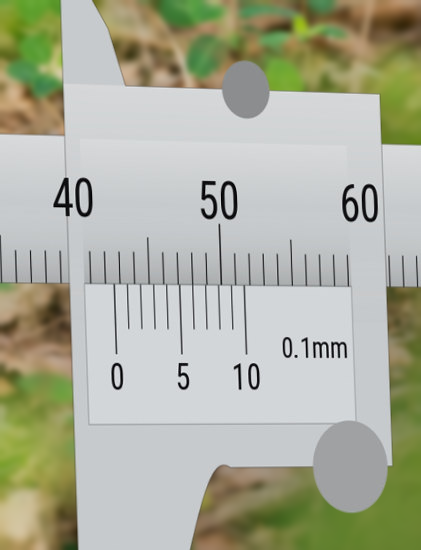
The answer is **42.6** mm
